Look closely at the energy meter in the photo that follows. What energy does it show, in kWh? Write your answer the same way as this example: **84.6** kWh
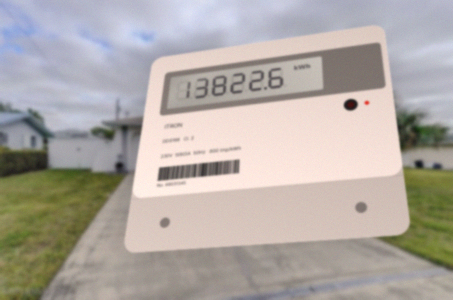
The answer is **13822.6** kWh
